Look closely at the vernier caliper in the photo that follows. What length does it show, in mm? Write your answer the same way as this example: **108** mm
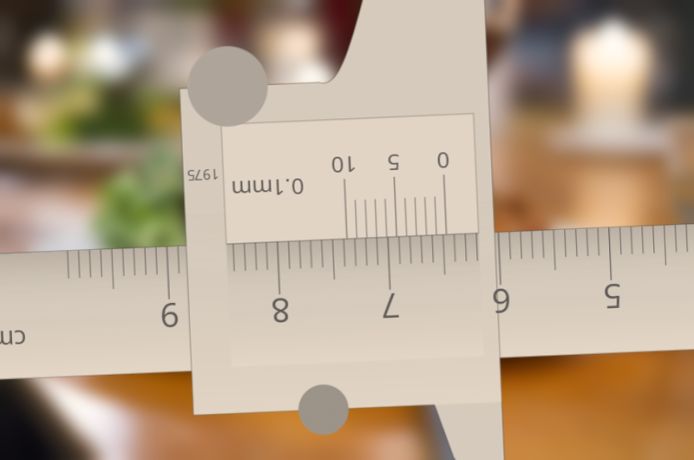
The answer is **64.7** mm
